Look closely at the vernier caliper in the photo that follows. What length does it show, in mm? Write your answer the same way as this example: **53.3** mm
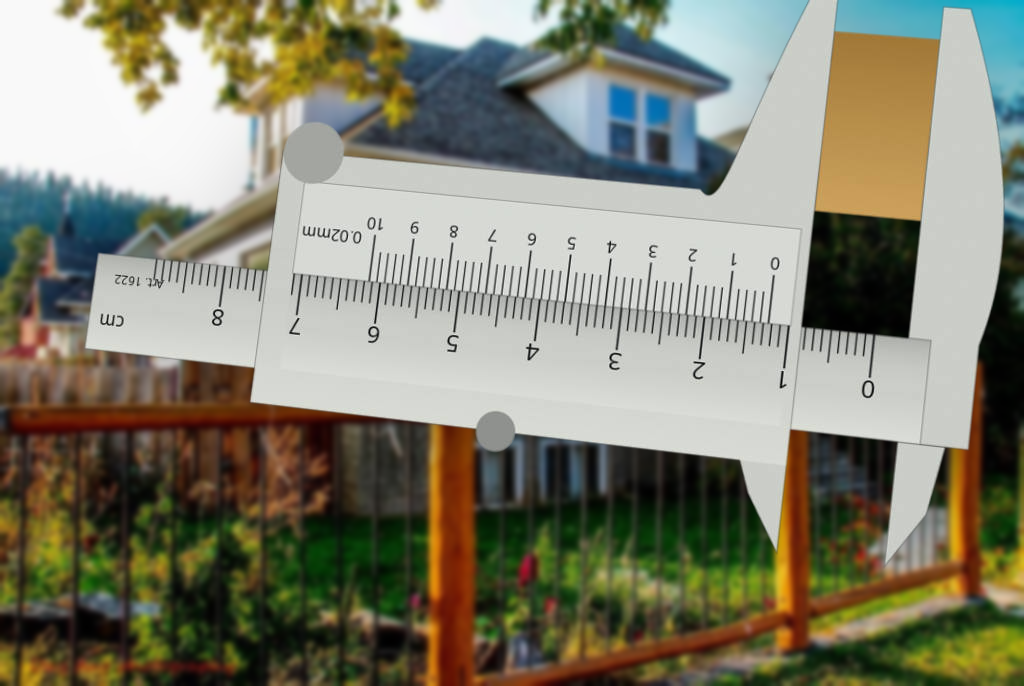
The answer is **12.4** mm
